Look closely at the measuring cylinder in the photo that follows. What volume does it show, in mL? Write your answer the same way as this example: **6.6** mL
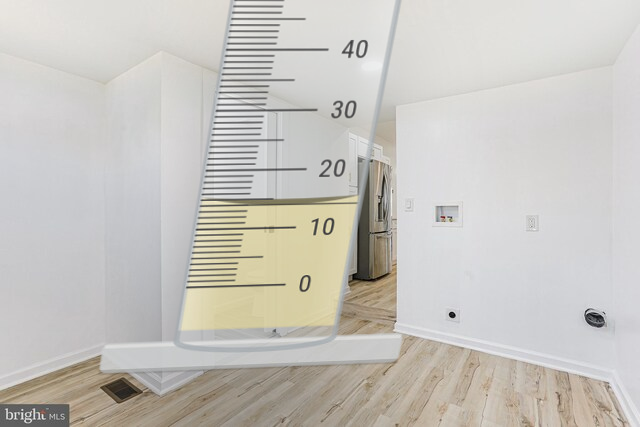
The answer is **14** mL
